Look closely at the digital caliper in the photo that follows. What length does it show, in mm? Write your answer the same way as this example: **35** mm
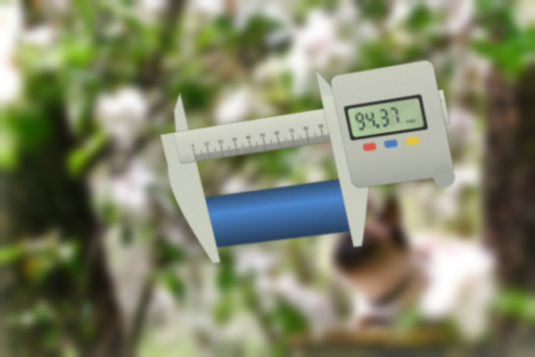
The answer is **94.37** mm
